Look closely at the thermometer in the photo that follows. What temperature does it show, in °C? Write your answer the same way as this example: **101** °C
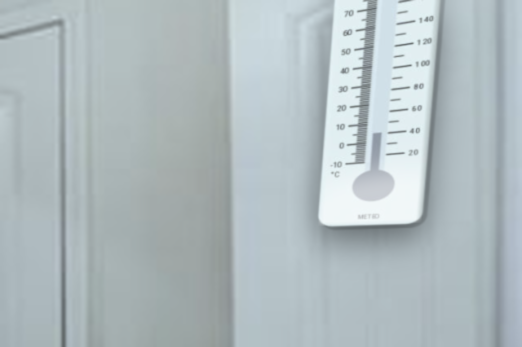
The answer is **5** °C
